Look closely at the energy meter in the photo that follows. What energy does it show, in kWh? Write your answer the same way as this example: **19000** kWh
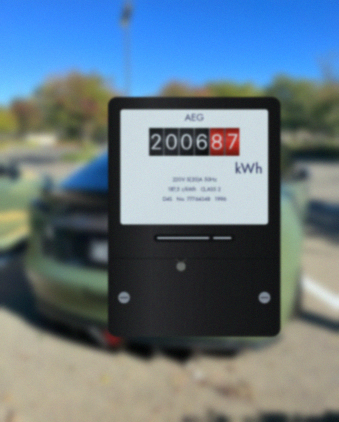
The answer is **2006.87** kWh
